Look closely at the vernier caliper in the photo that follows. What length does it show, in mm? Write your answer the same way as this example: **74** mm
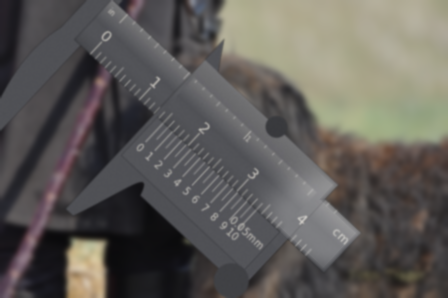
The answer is **15.0** mm
